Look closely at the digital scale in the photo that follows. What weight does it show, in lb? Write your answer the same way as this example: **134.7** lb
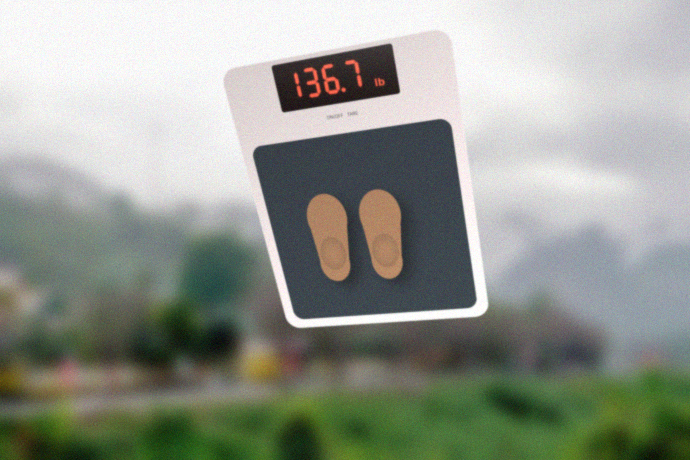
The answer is **136.7** lb
